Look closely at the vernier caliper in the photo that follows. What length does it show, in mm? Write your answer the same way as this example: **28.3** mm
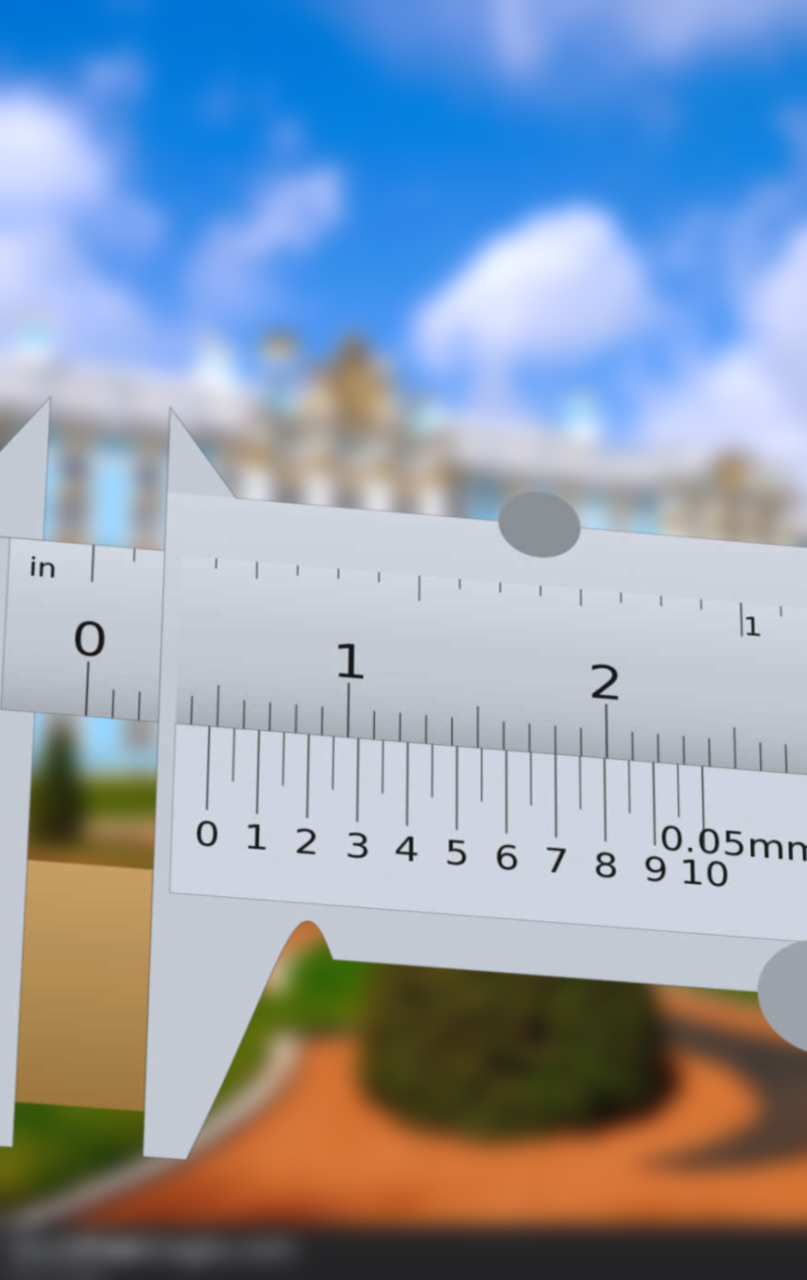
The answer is **4.7** mm
